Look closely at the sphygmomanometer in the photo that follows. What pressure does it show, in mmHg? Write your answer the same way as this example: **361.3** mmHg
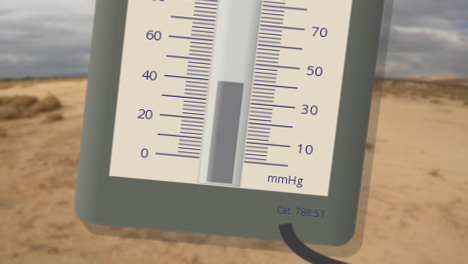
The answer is **40** mmHg
